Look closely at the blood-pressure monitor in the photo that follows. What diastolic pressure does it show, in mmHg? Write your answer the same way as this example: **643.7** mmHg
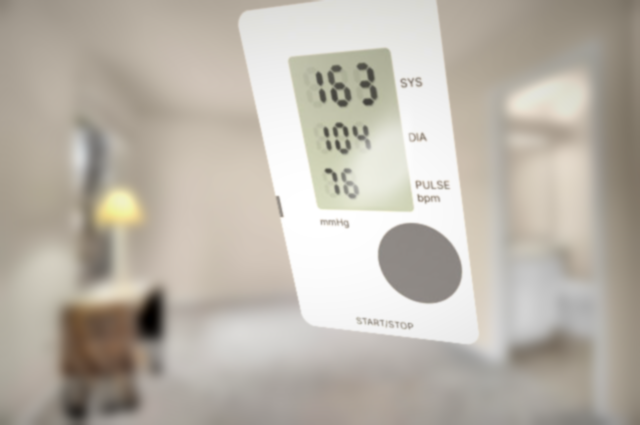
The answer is **104** mmHg
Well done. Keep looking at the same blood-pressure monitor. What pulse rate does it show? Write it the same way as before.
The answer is **76** bpm
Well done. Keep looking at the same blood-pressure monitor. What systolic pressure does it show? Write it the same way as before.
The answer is **163** mmHg
